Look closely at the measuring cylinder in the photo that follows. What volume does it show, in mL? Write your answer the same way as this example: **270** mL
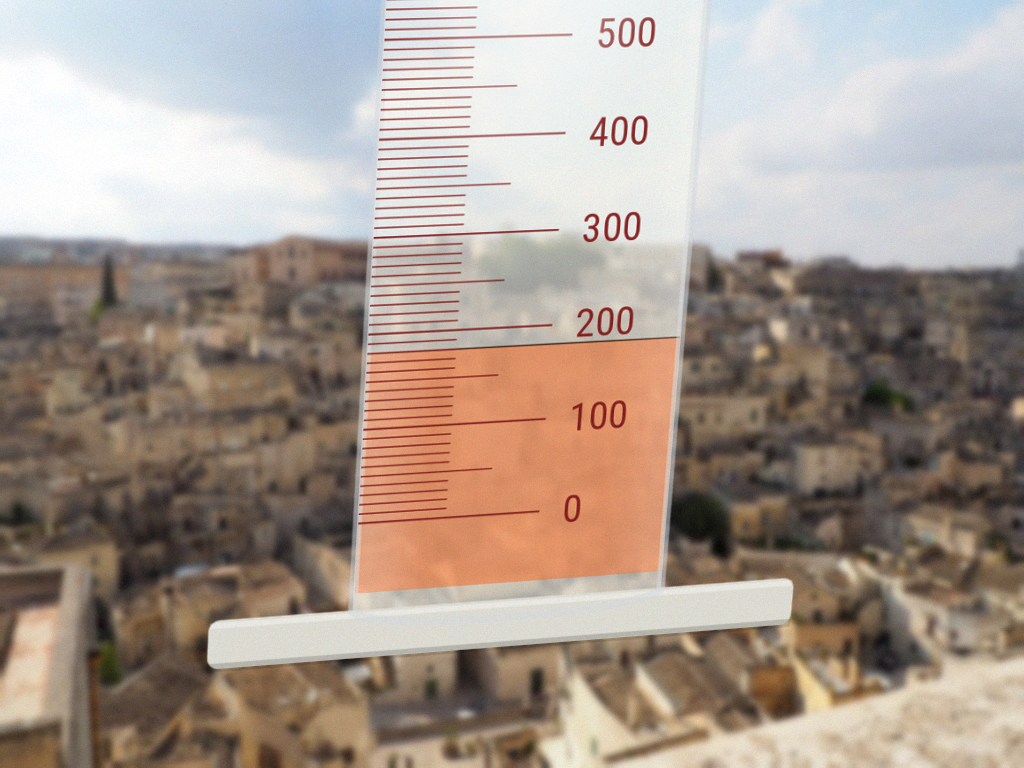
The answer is **180** mL
